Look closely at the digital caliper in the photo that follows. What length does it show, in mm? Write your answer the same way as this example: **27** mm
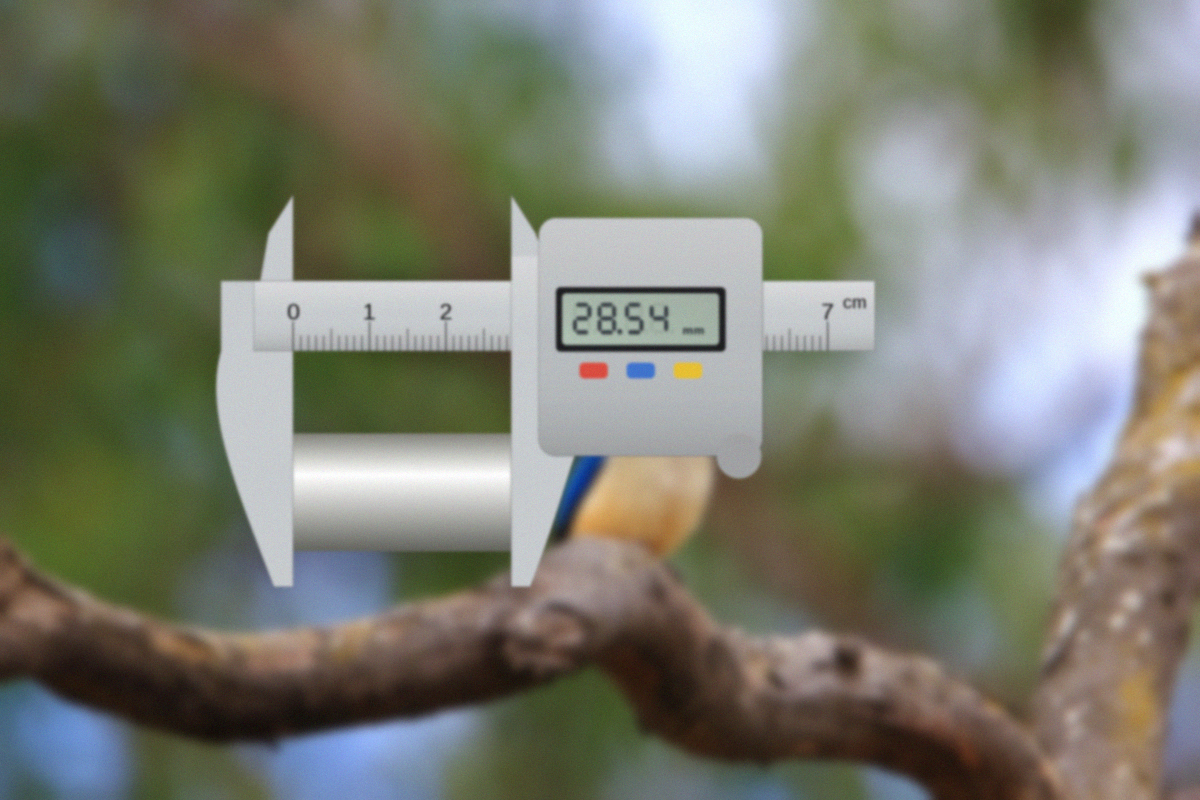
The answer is **28.54** mm
